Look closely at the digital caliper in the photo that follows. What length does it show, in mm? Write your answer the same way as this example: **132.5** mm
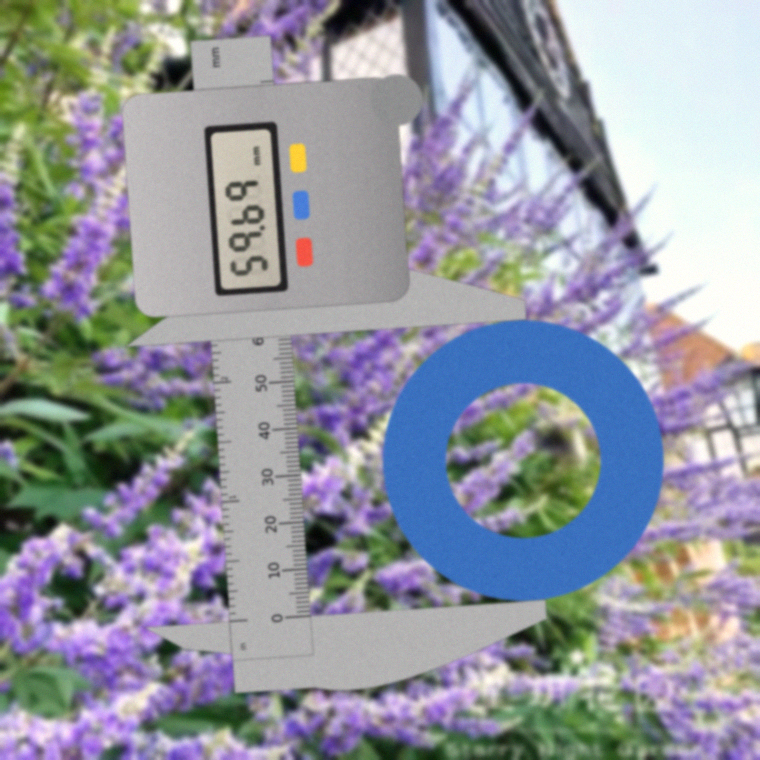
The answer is **59.69** mm
